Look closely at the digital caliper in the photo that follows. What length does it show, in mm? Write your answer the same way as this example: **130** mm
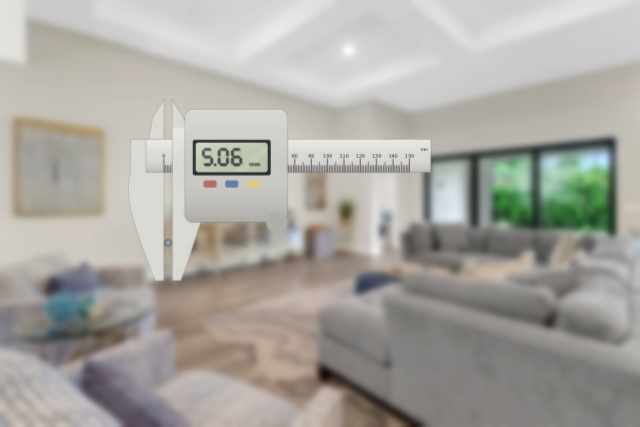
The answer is **5.06** mm
